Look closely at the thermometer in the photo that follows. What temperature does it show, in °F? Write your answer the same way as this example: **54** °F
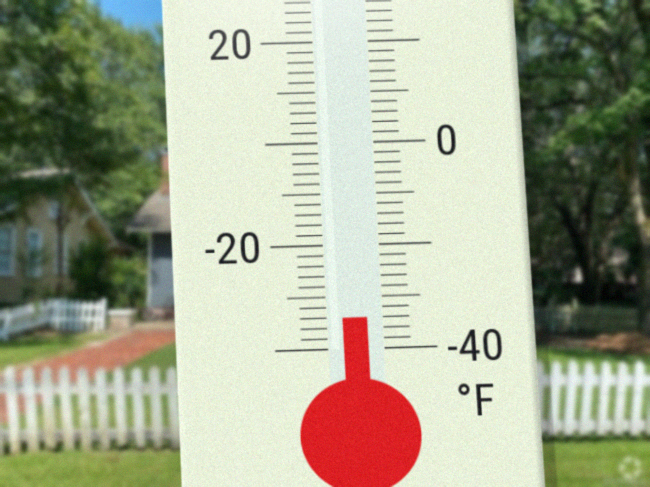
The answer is **-34** °F
